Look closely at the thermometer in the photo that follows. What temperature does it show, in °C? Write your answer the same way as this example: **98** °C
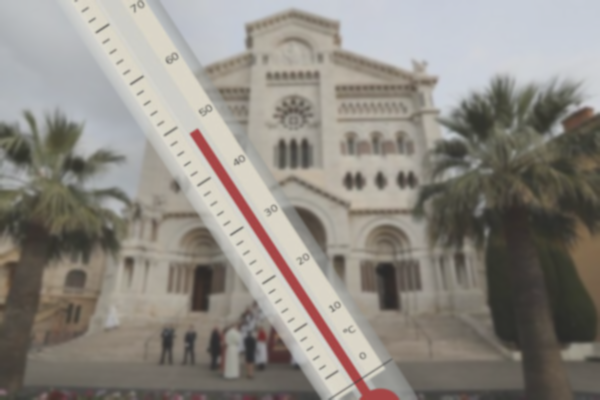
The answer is **48** °C
